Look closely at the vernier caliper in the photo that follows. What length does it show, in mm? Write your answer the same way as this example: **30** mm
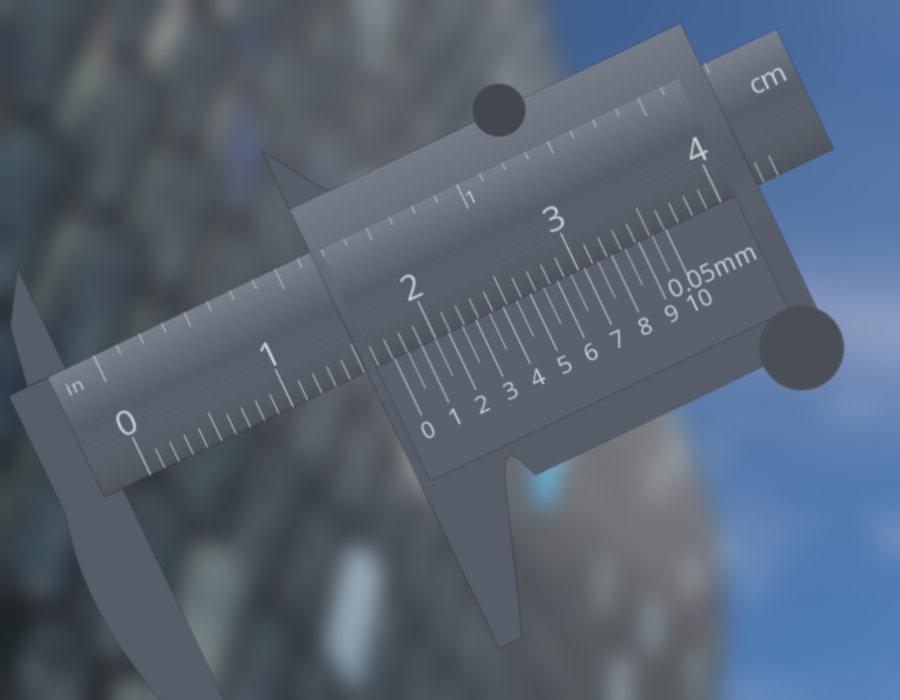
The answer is **17.1** mm
